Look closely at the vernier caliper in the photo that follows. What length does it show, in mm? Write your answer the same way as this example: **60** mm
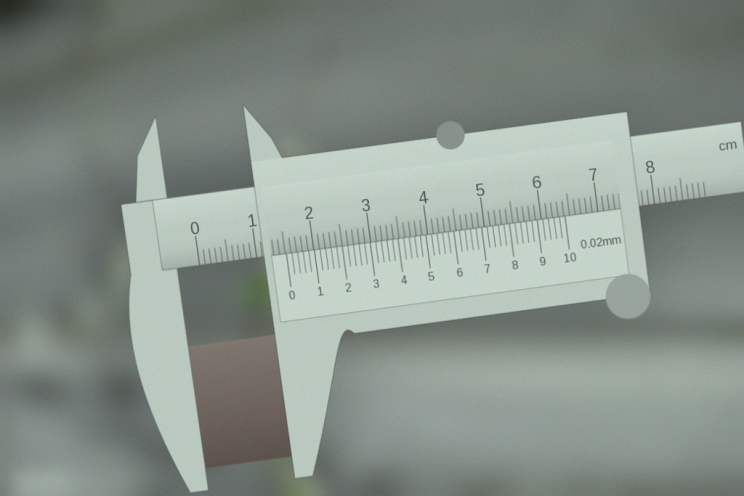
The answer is **15.2** mm
